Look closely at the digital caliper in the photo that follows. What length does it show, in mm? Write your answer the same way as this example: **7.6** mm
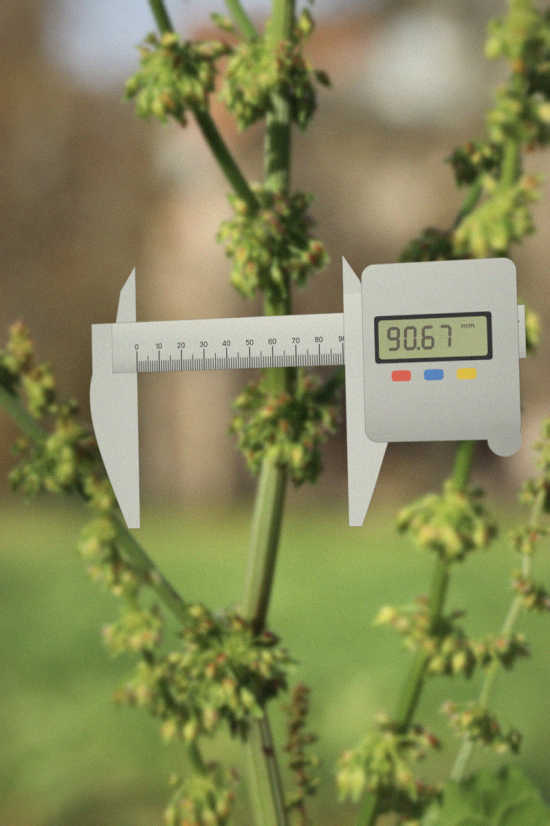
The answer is **90.67** mm
